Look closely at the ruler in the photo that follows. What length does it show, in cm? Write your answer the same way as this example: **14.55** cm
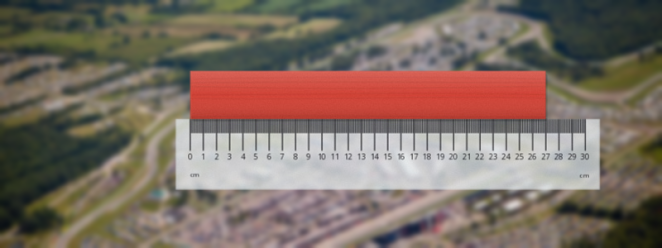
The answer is **27** cm
